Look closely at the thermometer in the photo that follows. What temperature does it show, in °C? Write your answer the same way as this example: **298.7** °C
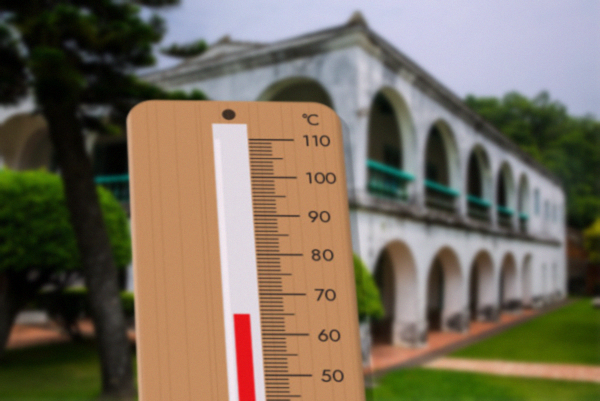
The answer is **65** °C
